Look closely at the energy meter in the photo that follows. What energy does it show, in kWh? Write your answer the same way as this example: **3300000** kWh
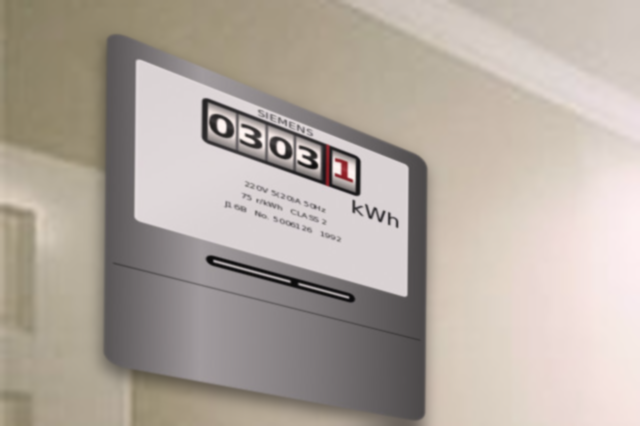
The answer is **303.1** kWh
